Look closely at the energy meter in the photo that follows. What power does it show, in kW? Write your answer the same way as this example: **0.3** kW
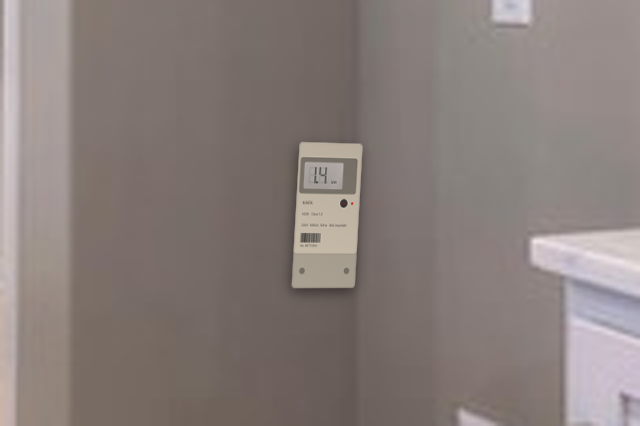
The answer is **1.4** kW
